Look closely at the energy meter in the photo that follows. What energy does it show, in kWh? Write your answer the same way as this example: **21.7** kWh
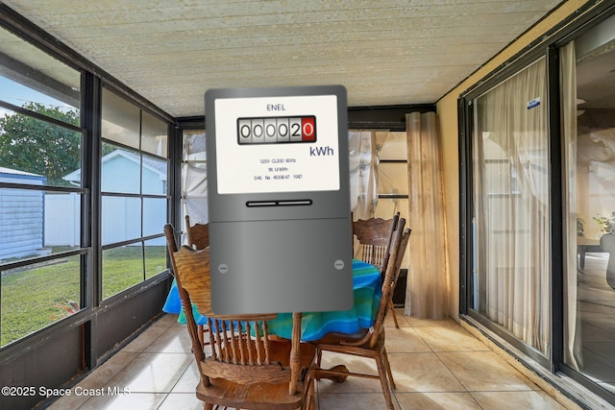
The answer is **2.0** kWh
